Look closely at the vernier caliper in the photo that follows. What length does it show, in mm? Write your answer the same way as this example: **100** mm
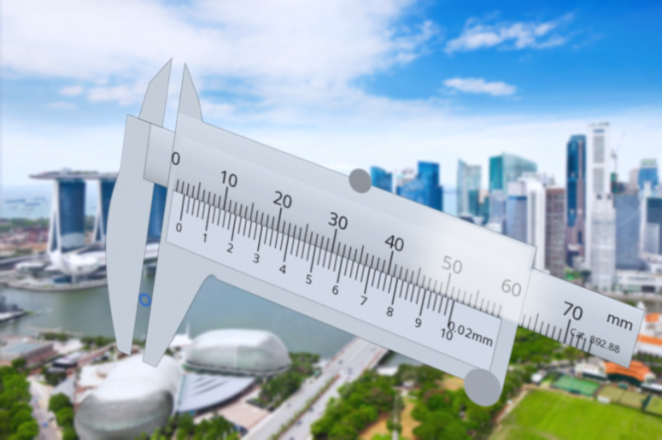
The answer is **2.5** mm
